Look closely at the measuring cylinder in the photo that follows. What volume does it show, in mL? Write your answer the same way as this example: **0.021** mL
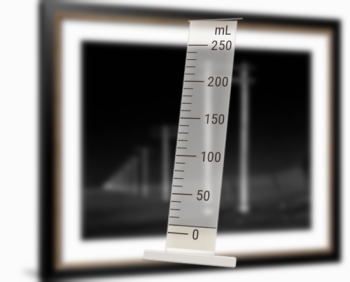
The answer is **10** mL
